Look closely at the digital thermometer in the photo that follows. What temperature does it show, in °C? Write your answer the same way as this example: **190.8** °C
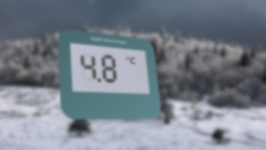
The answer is **4.8** °C
